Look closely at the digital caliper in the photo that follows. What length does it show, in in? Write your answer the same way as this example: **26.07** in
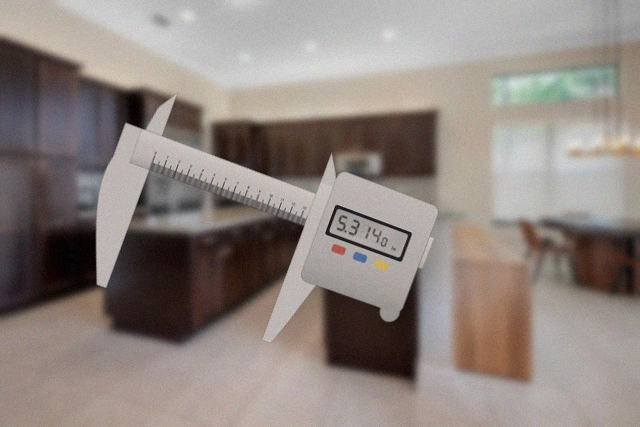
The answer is **5.3140** in
